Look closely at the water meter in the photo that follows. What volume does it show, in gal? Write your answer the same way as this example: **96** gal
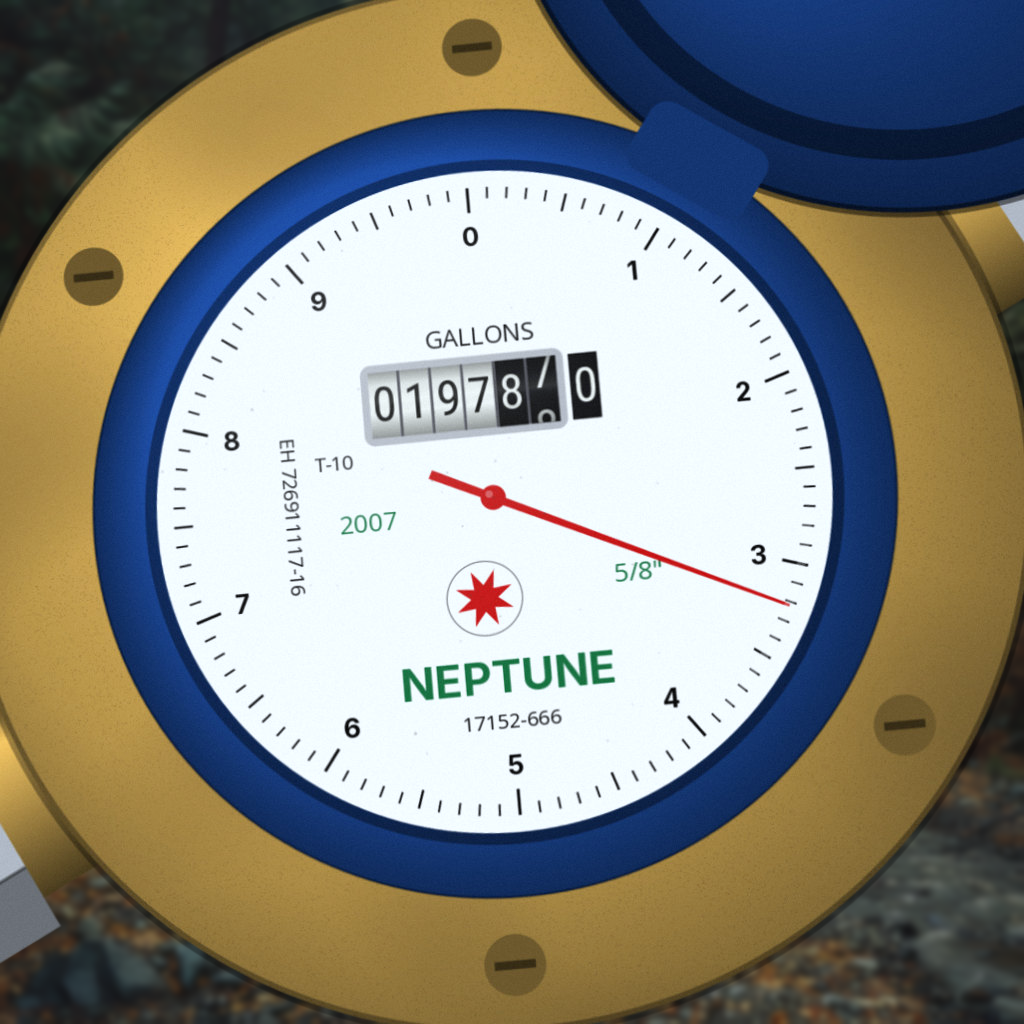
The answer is **197873.2** gal
